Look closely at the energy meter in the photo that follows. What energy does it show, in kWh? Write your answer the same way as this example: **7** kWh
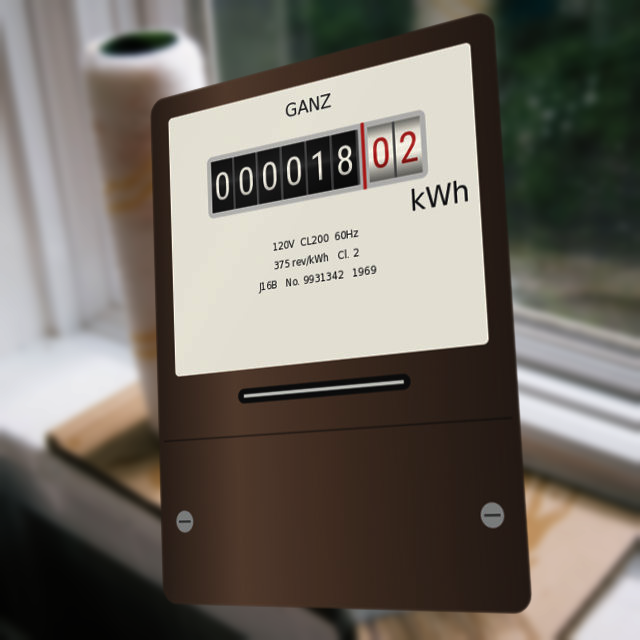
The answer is **18.02** kWh
